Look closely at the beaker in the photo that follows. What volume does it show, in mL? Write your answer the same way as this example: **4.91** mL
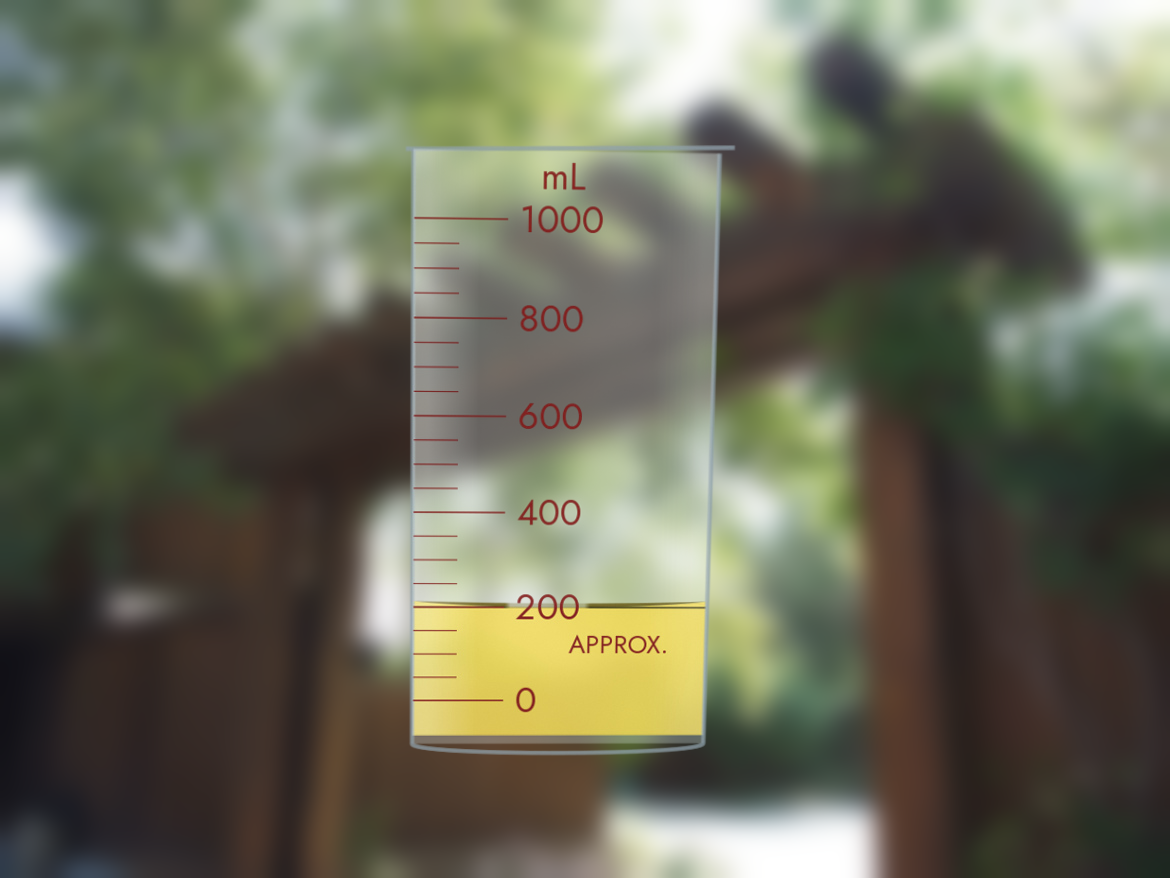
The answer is **200** mL
